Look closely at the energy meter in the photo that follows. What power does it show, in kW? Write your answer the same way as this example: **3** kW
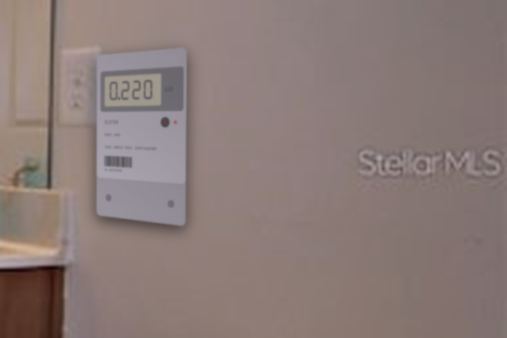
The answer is **0.220** kW
